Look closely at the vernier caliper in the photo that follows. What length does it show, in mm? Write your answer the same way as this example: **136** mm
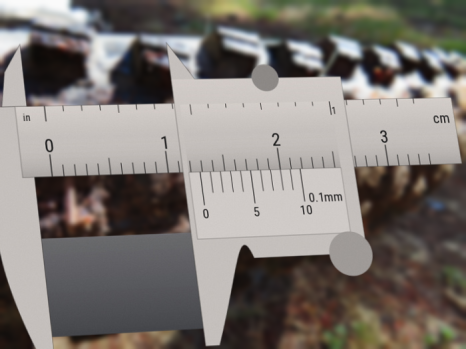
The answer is **12.8** mm
